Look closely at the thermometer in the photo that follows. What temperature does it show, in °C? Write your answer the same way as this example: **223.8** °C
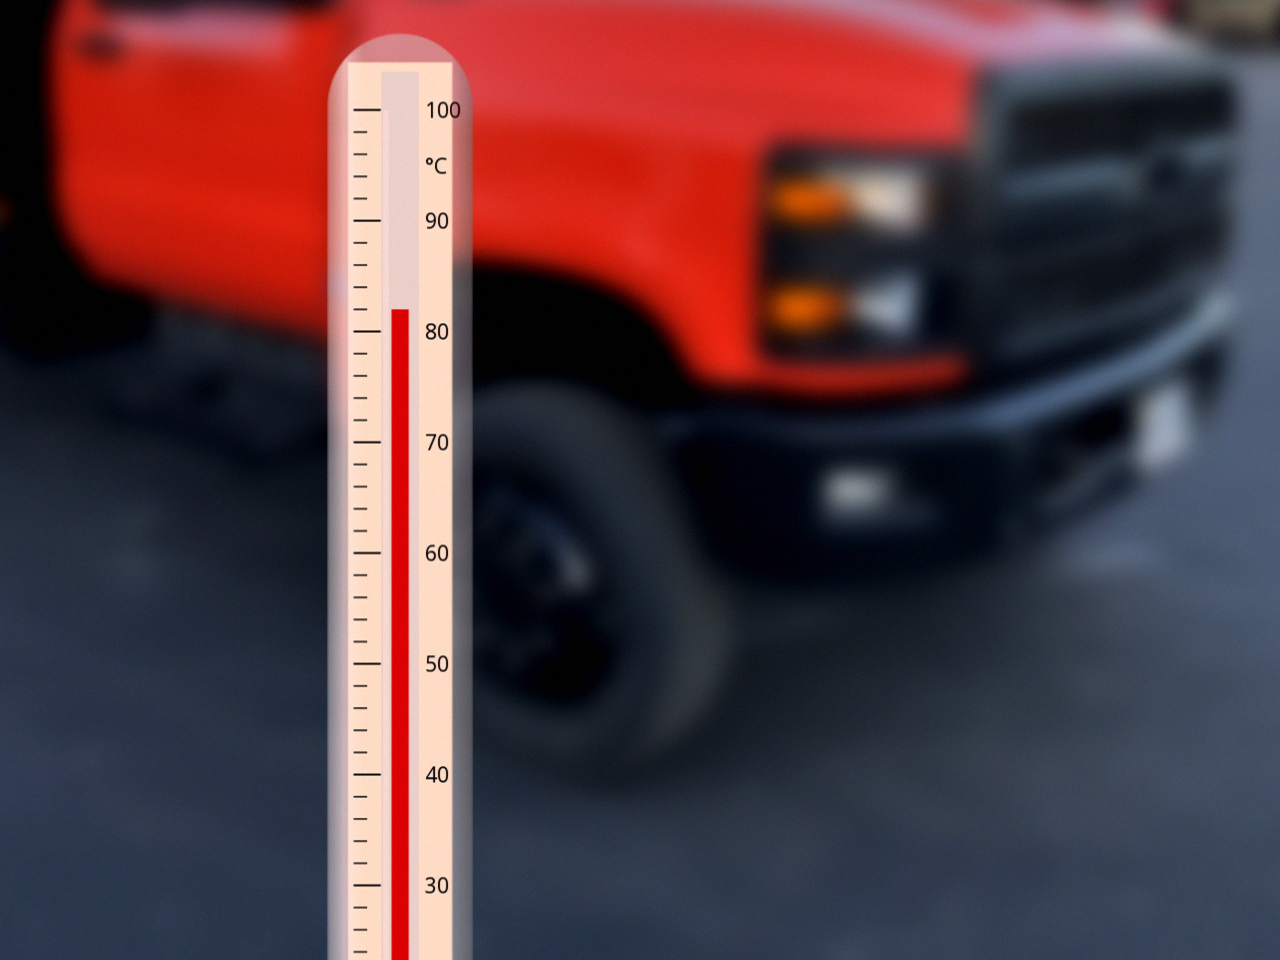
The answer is **82** °C
